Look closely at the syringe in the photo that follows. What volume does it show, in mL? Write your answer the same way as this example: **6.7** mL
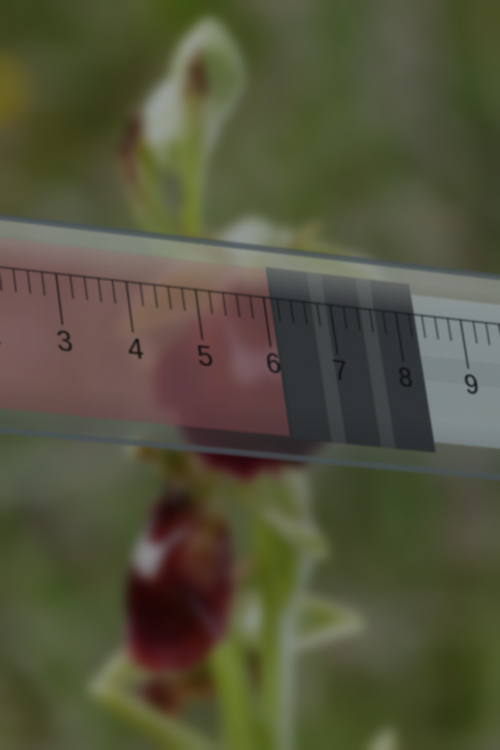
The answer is **6.1** mL
